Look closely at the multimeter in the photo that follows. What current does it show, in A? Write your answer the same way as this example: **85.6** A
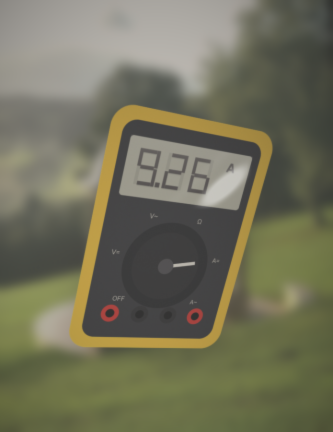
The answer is **9.26** A
